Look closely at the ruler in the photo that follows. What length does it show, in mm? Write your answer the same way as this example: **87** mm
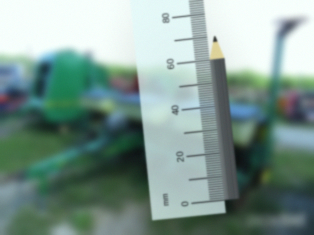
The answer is **70** mm
